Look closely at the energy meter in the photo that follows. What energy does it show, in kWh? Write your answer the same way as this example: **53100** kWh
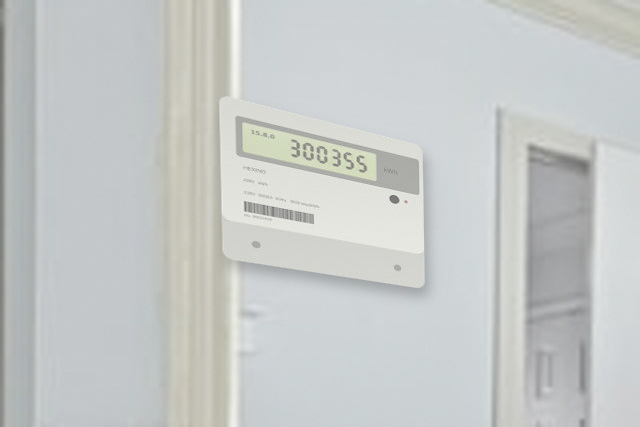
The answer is **300355** kWh
